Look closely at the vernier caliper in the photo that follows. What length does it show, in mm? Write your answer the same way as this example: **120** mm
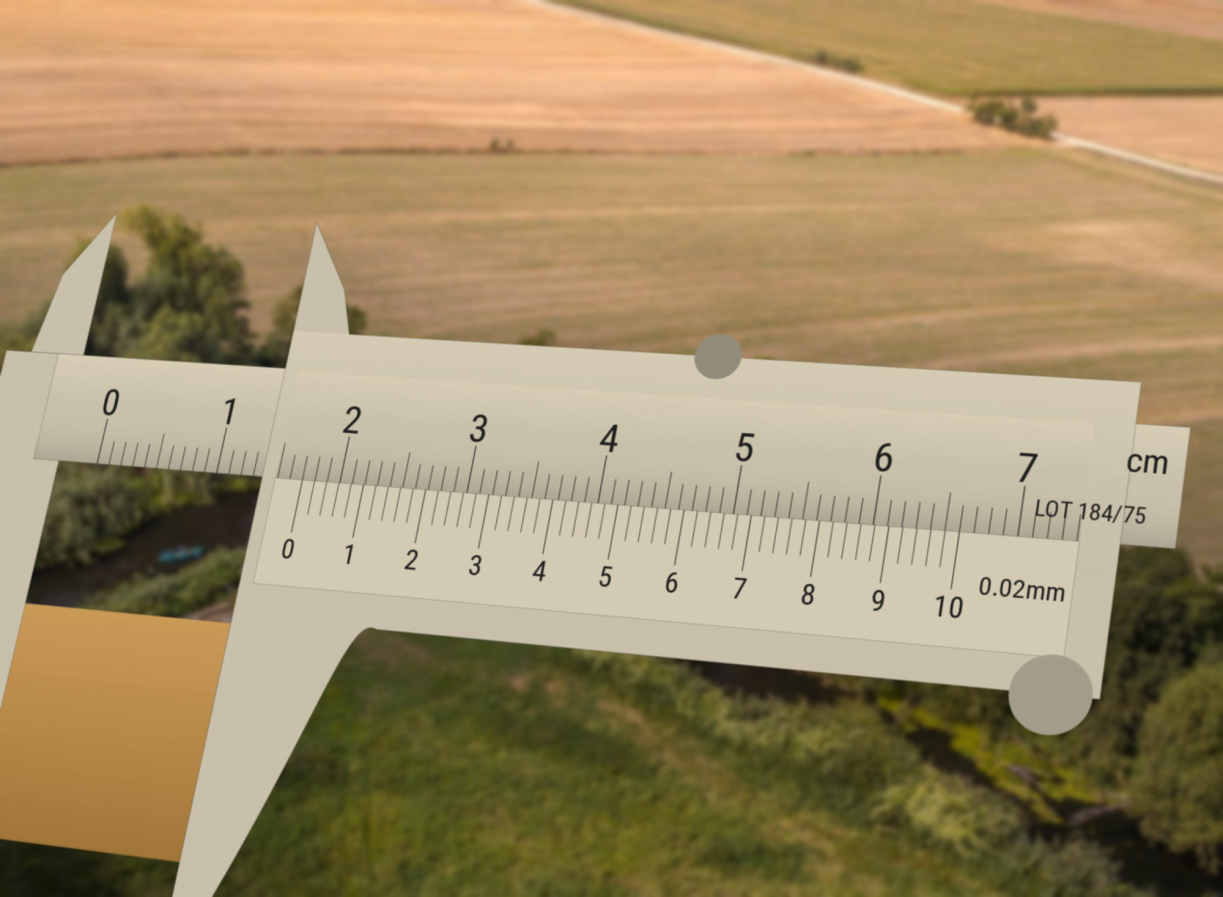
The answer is **17.0** mm
